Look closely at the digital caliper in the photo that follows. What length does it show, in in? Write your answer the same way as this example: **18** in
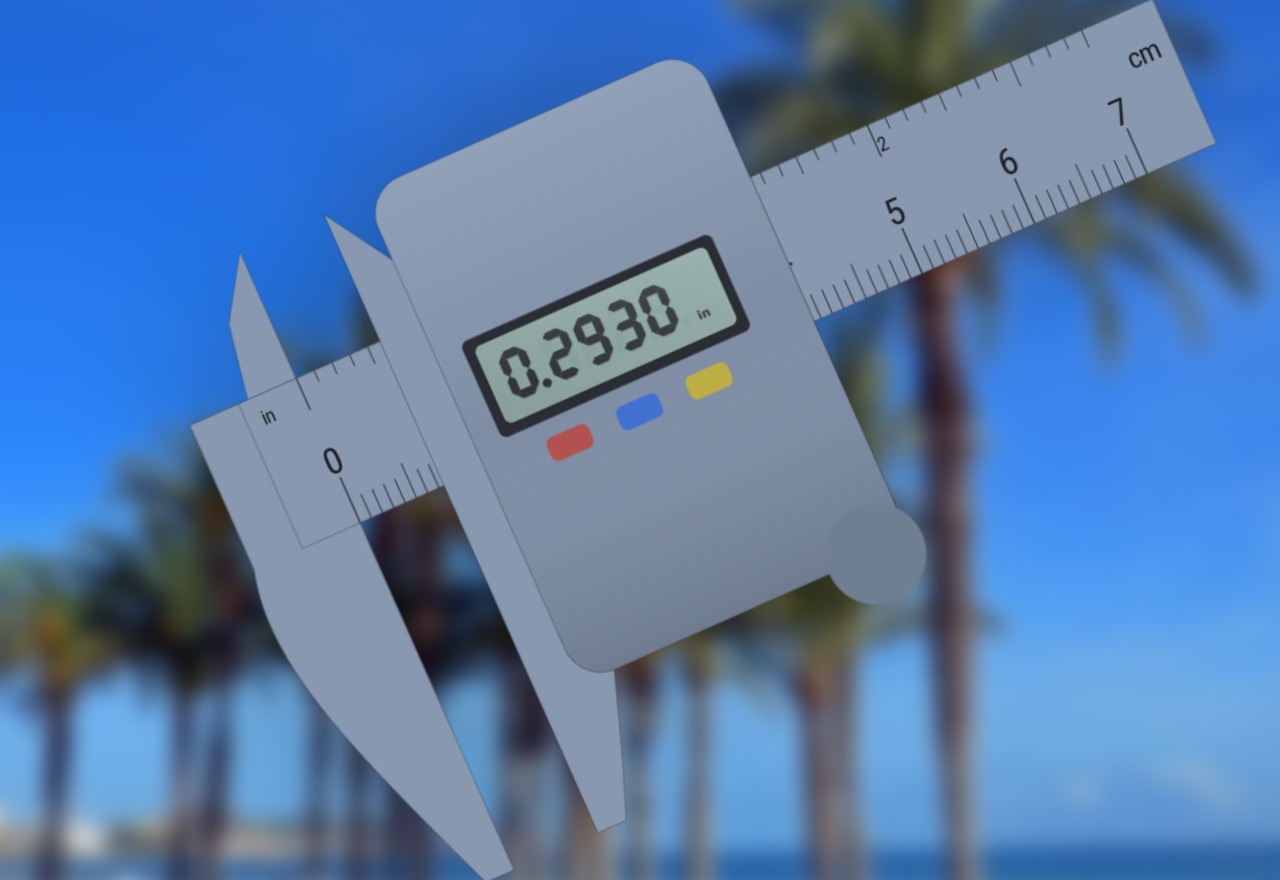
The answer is **0.2930** in
